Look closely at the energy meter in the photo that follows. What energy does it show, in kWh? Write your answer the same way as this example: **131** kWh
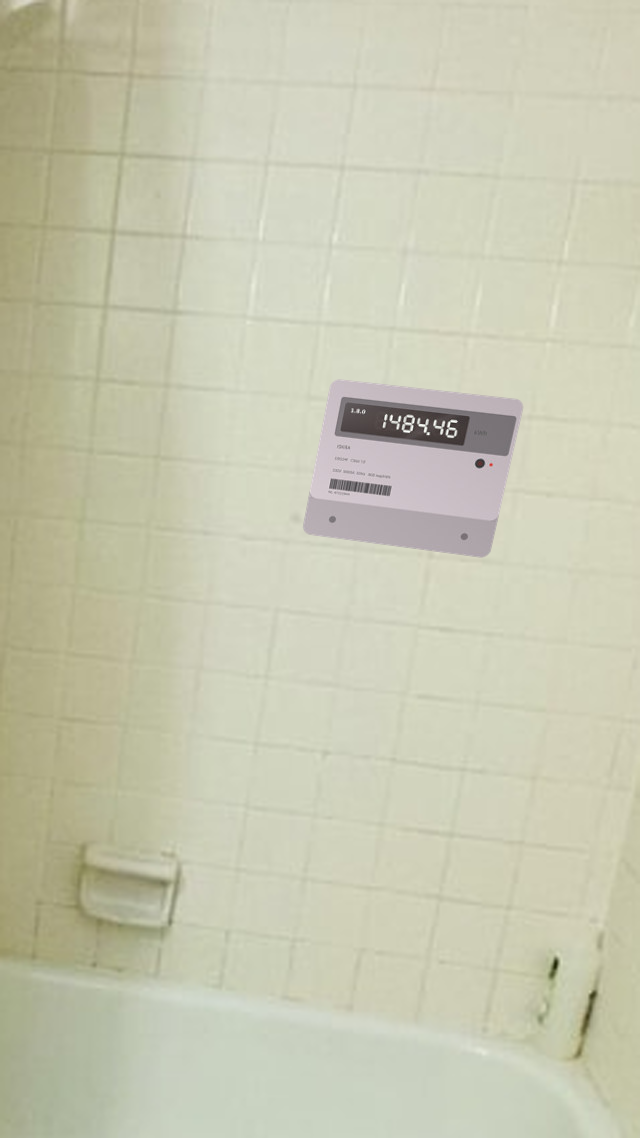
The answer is **1484.46** kWh
